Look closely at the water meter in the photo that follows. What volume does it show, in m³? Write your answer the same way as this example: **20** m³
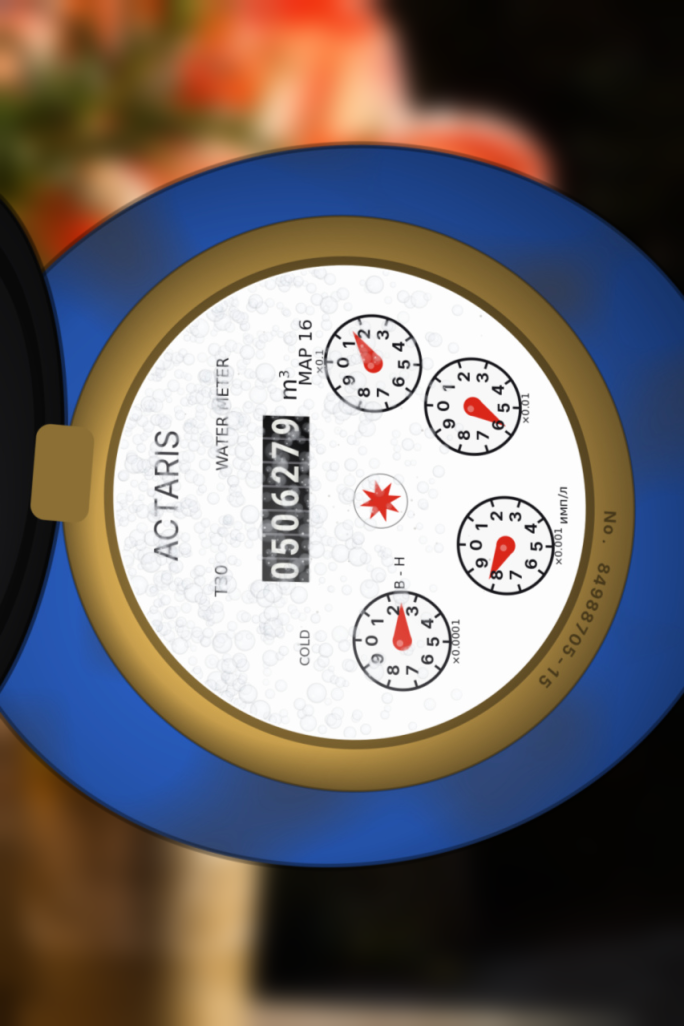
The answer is **506279.1582** m³
